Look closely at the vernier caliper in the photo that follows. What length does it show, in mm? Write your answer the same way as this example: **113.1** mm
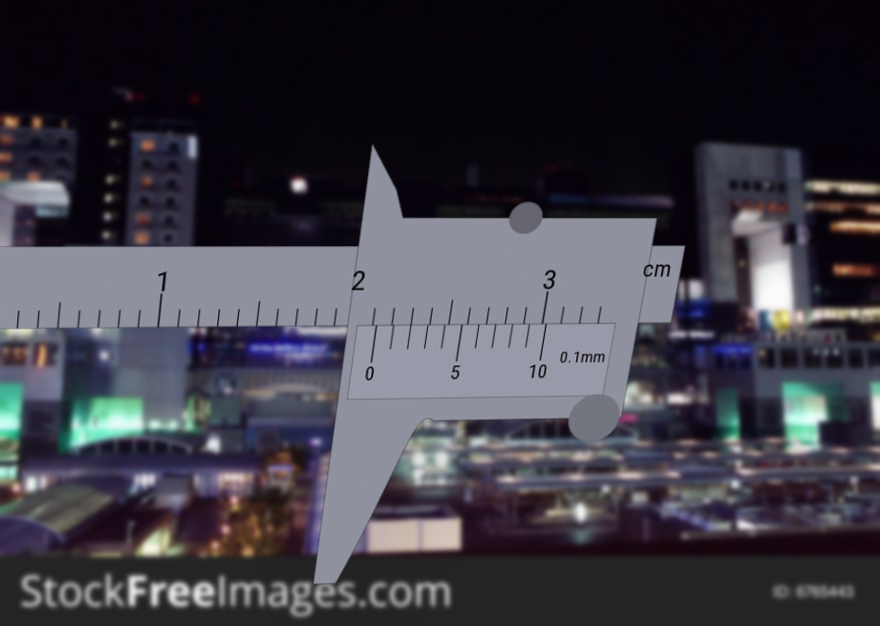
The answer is **21.2** mm
